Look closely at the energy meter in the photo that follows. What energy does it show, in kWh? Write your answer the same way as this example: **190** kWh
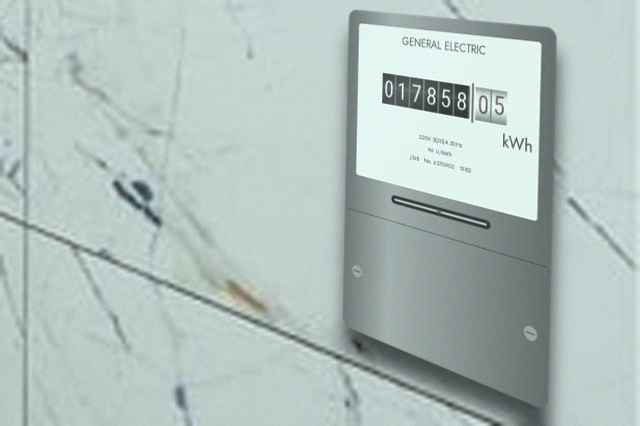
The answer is **17858.05** kWh
